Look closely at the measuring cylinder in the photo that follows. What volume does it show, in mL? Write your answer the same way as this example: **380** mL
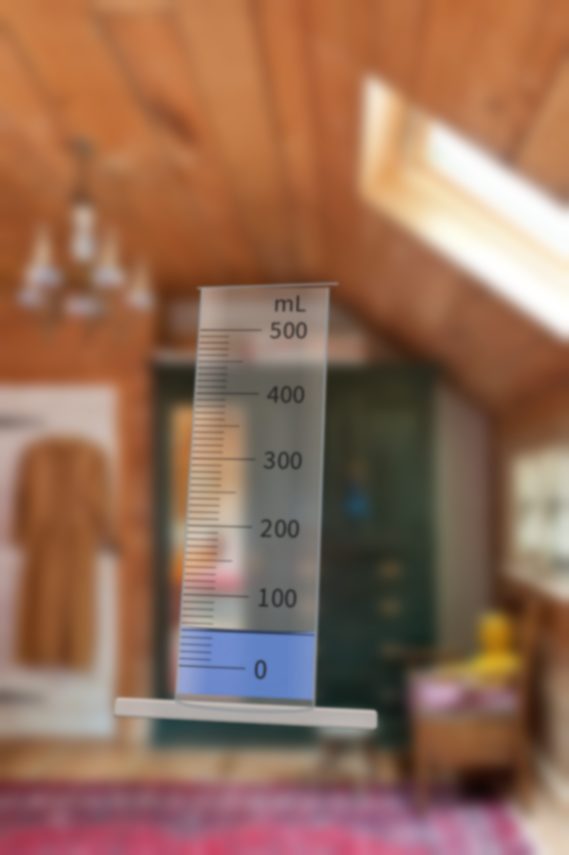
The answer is **50** mL
